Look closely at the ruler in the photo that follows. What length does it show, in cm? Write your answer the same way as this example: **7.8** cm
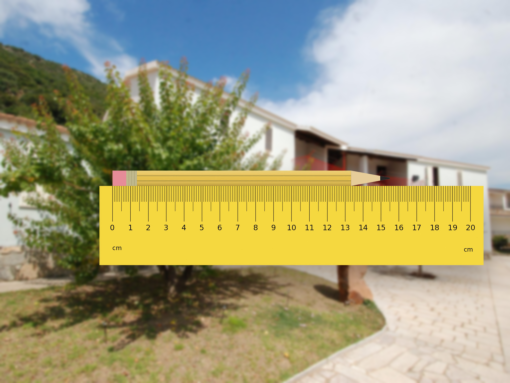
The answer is **15.5** cm
